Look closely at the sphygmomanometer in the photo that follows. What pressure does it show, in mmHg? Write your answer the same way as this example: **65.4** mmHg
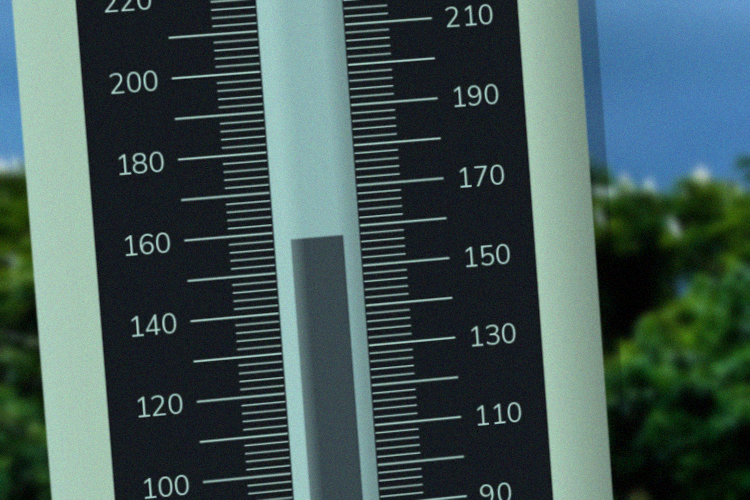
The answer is **158** mmHg
